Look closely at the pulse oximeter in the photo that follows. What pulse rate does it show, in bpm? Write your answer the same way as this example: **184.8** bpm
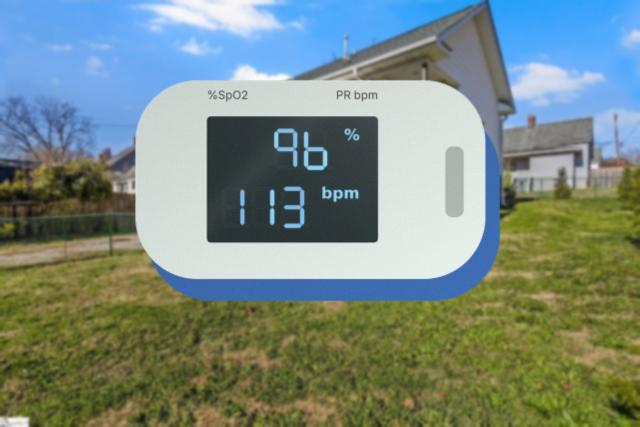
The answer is **113** bpm
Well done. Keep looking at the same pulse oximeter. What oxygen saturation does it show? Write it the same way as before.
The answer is **96** %
